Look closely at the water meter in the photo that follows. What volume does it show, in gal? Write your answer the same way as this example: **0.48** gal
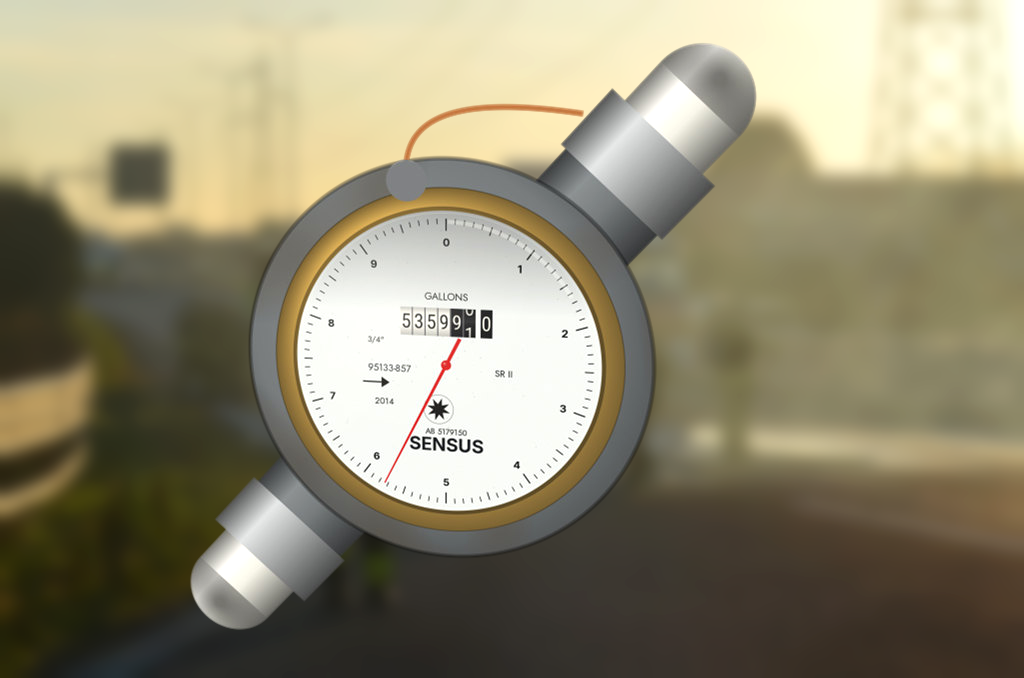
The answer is **5359905.7** gal
